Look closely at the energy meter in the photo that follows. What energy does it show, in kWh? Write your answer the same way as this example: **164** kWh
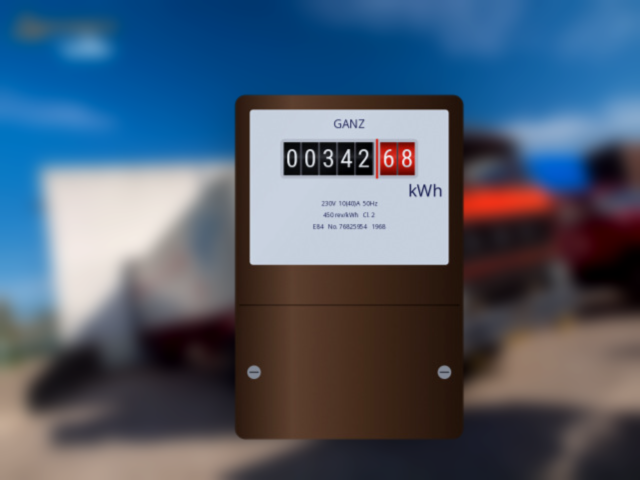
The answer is **342.68** kWh
